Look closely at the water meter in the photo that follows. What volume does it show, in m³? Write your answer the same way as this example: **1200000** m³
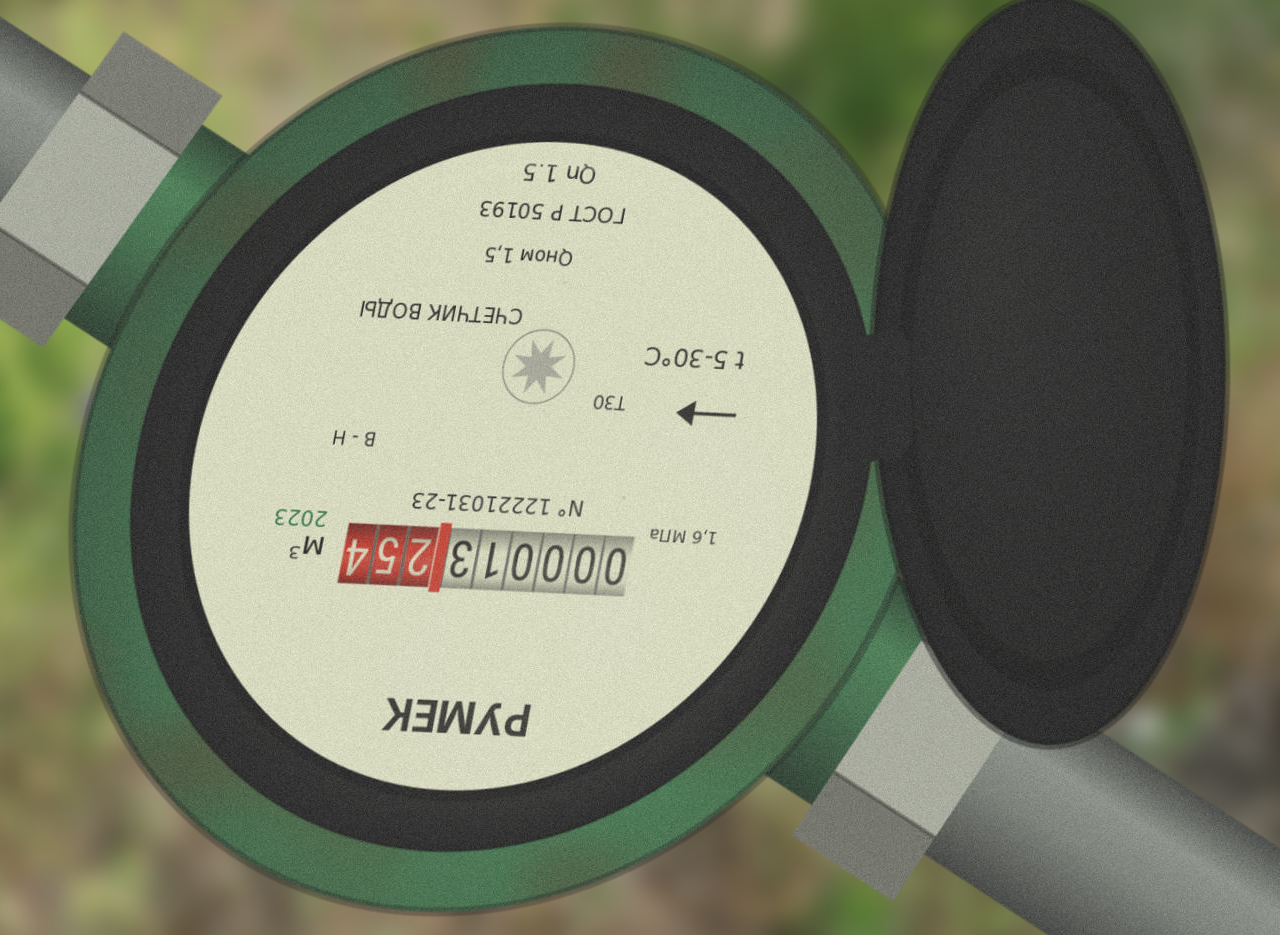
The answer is **13.254** m³
